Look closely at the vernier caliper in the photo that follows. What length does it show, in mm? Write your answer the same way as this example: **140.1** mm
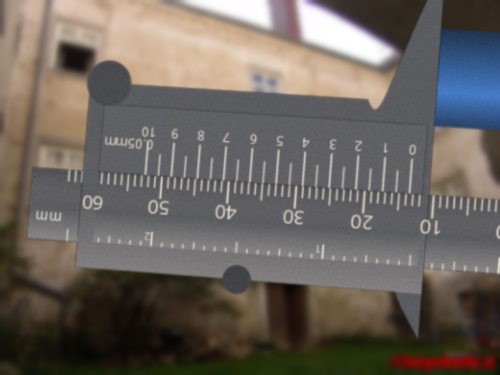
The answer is **13.5** mm
